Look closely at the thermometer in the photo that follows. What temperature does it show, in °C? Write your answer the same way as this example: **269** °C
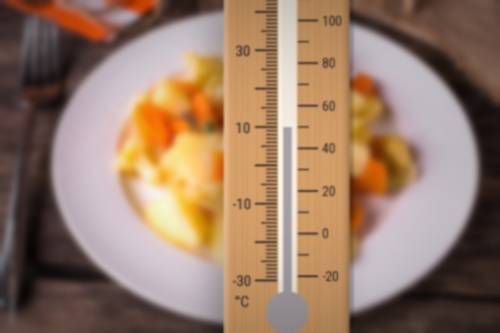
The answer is **10** °C
